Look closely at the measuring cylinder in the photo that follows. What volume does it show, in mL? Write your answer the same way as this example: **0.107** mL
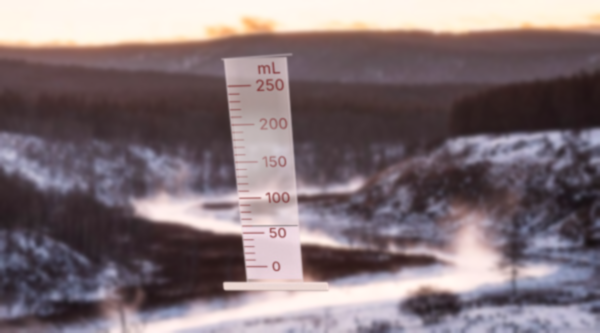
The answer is **60** mL
